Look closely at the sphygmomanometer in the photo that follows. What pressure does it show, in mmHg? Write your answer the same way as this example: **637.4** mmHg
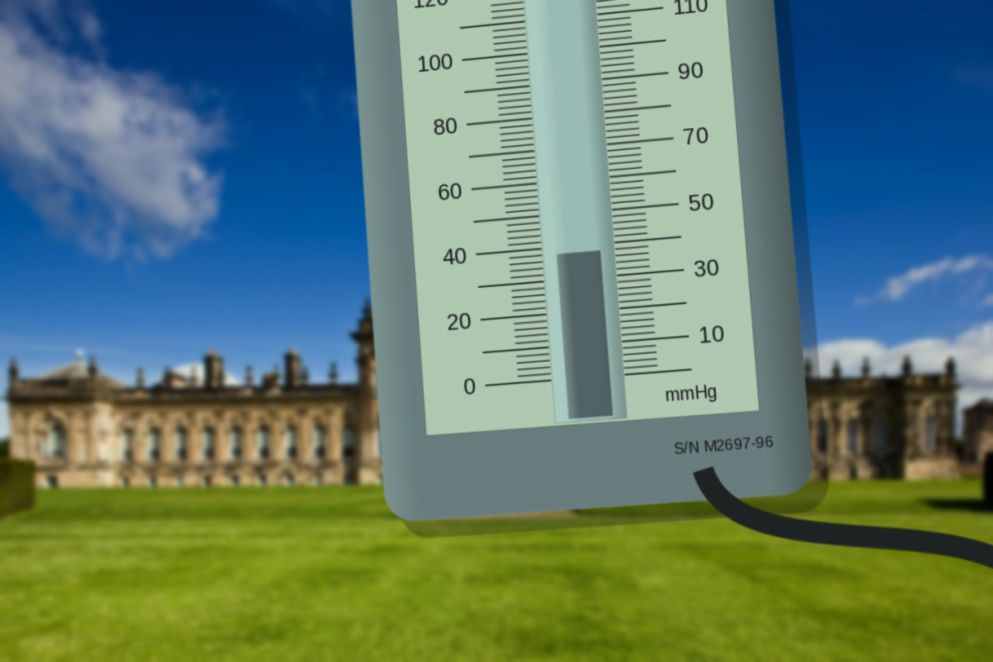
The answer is **38** mmHg
